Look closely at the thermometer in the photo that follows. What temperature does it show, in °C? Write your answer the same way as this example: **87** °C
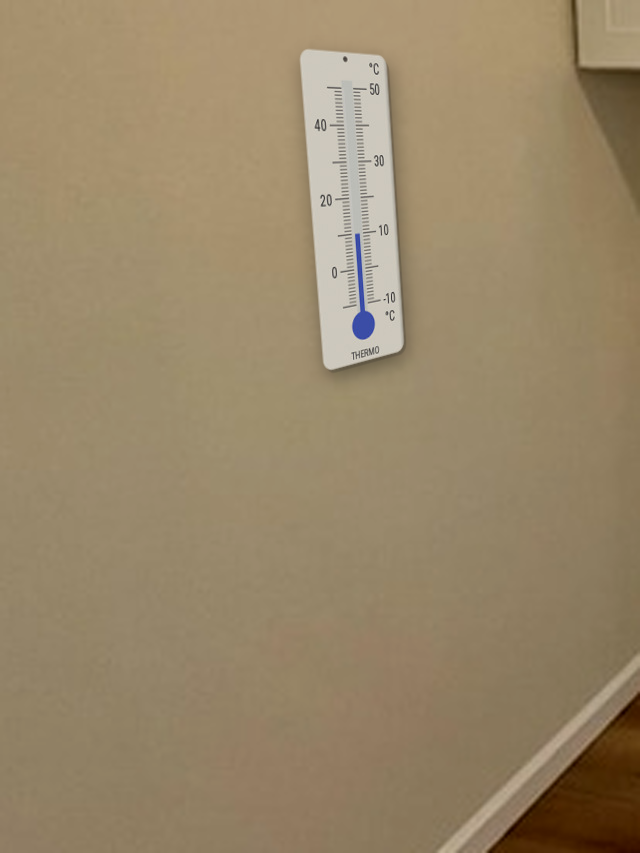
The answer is **10** °C
